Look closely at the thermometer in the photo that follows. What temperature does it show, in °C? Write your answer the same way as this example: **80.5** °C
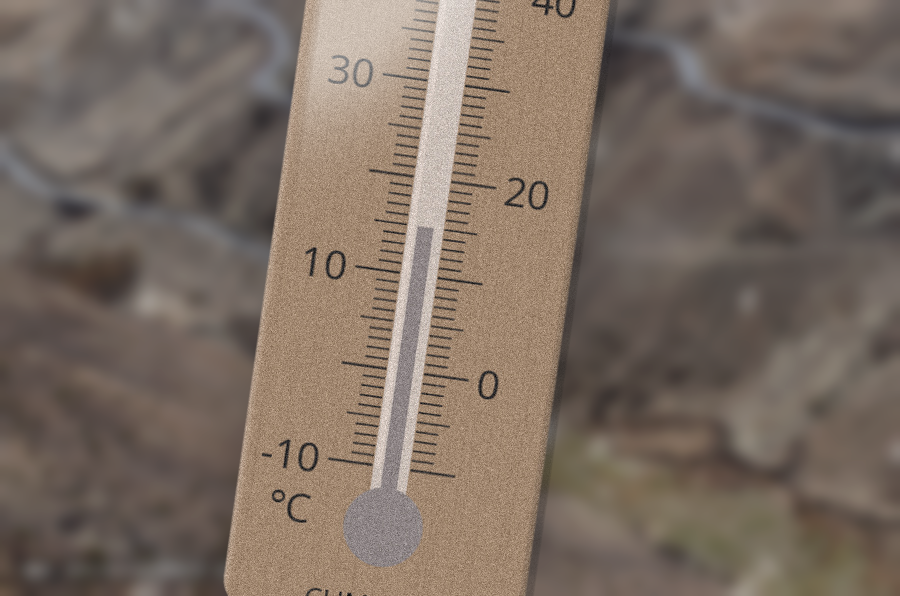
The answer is **15** °C
